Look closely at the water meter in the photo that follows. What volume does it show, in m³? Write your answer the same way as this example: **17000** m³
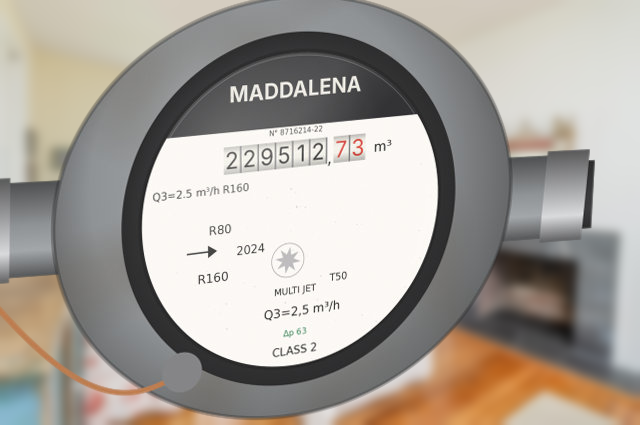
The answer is **229512.73** m³
